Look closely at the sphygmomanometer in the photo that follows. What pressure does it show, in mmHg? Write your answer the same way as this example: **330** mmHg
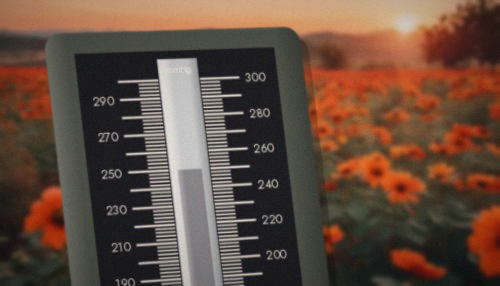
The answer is **250** mmHg
